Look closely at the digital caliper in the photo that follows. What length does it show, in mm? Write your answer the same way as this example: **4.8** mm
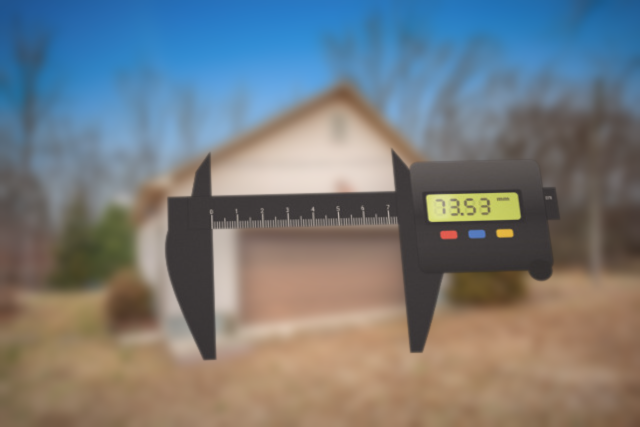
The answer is **73.53** mm
